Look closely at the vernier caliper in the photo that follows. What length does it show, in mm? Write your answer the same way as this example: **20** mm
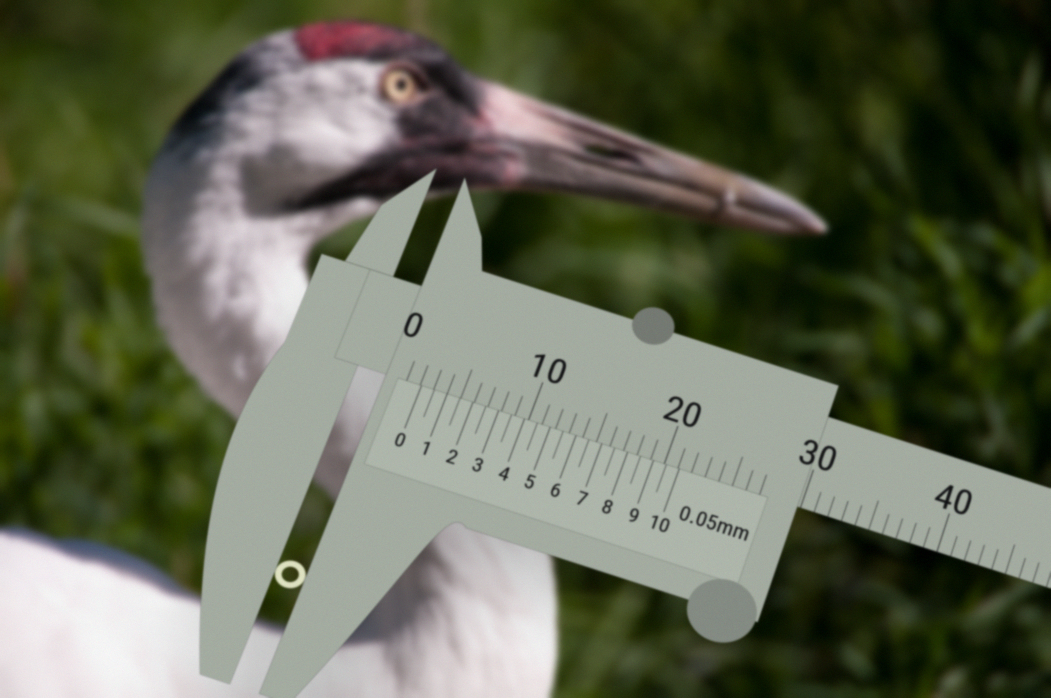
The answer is **2.1** mm
